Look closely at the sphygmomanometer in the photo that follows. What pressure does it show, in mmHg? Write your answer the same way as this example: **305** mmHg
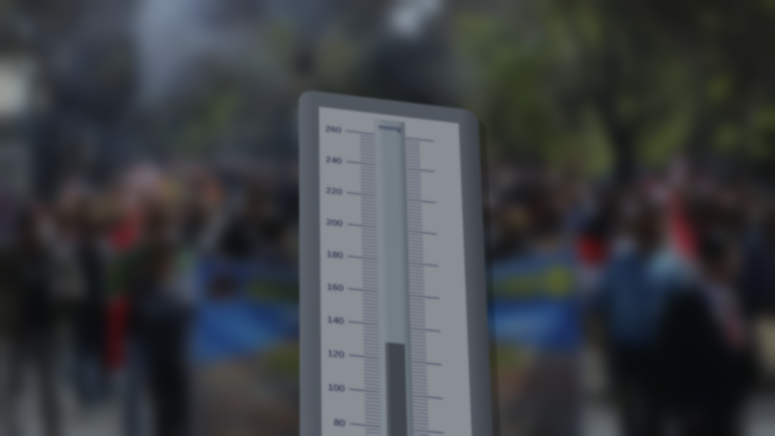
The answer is **130** mmHg
